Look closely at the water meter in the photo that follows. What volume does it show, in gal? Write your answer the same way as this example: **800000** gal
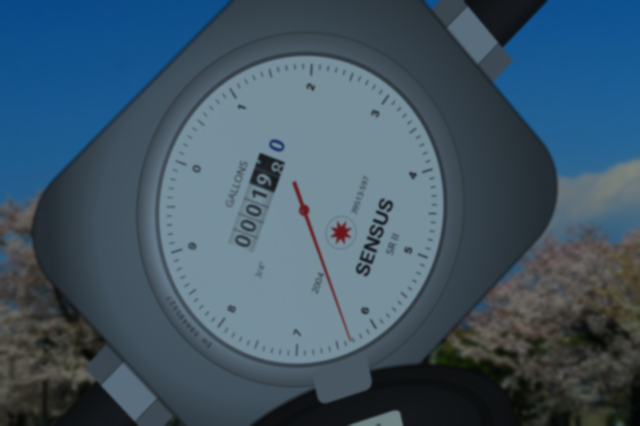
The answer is **1976.3** gal
